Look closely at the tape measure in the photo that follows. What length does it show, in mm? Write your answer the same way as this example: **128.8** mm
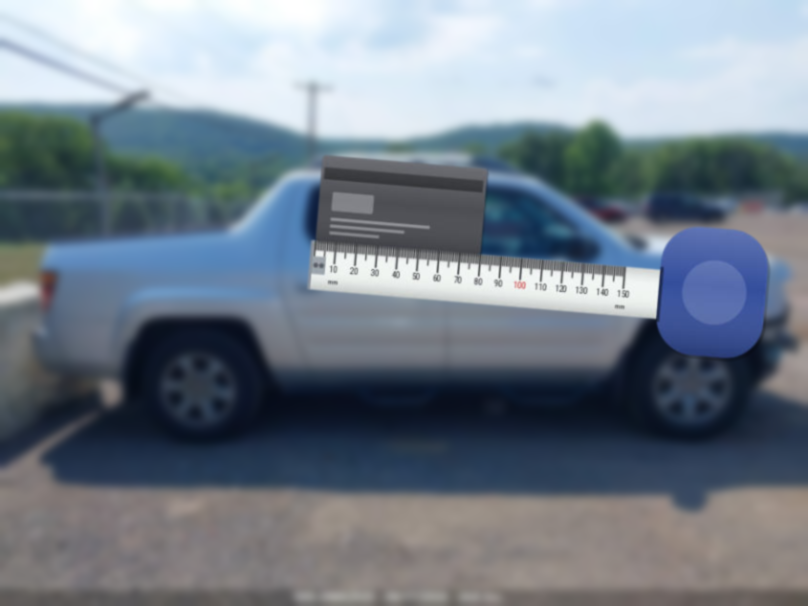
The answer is **80** mm
